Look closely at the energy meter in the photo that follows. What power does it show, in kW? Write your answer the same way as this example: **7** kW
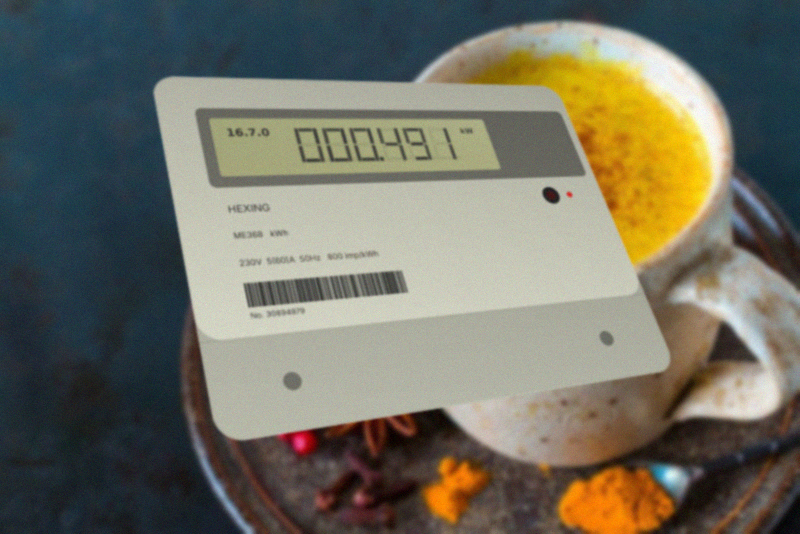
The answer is **0.491** kW
